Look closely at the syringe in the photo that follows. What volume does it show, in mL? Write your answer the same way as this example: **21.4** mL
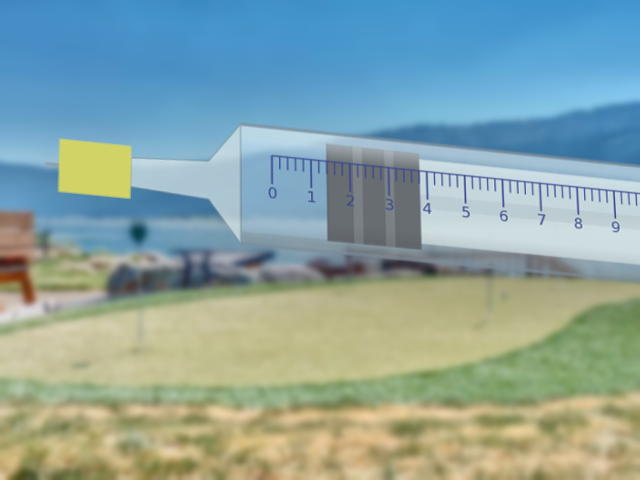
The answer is **1.4** mL
